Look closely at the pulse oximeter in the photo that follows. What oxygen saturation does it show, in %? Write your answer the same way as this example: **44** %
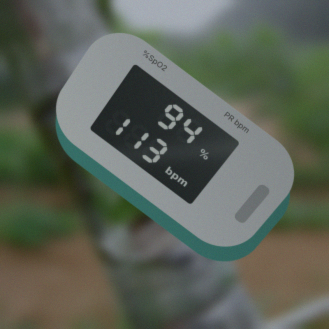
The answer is **94** %
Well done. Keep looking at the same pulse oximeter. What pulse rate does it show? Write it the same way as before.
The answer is **113** bpm
